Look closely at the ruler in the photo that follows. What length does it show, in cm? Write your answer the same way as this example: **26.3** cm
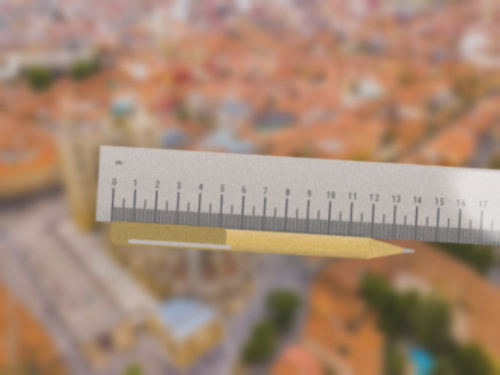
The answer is **14** cm
